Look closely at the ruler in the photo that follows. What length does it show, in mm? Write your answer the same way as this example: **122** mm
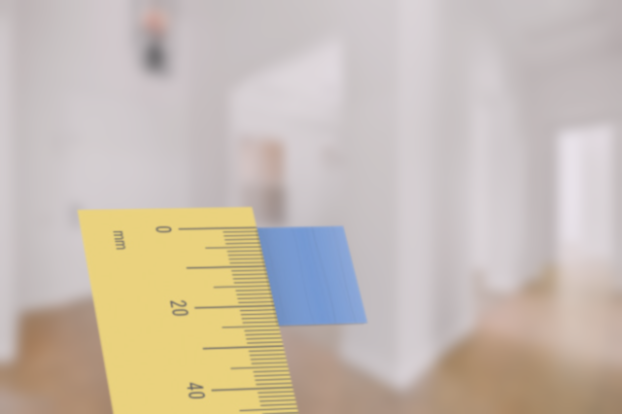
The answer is **25** mm
